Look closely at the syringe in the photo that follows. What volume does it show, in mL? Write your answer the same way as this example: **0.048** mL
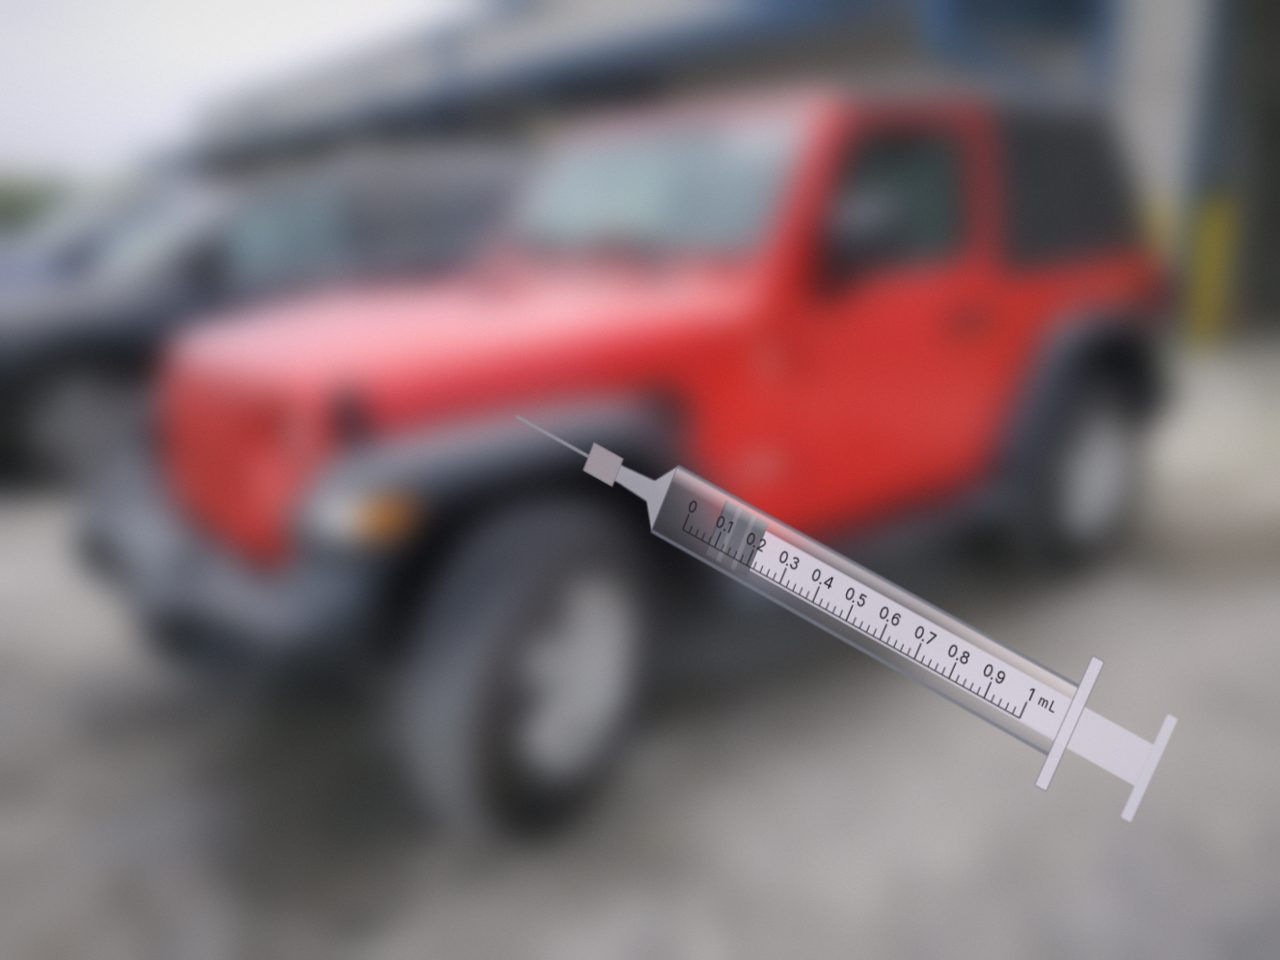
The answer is **0.08** mL
